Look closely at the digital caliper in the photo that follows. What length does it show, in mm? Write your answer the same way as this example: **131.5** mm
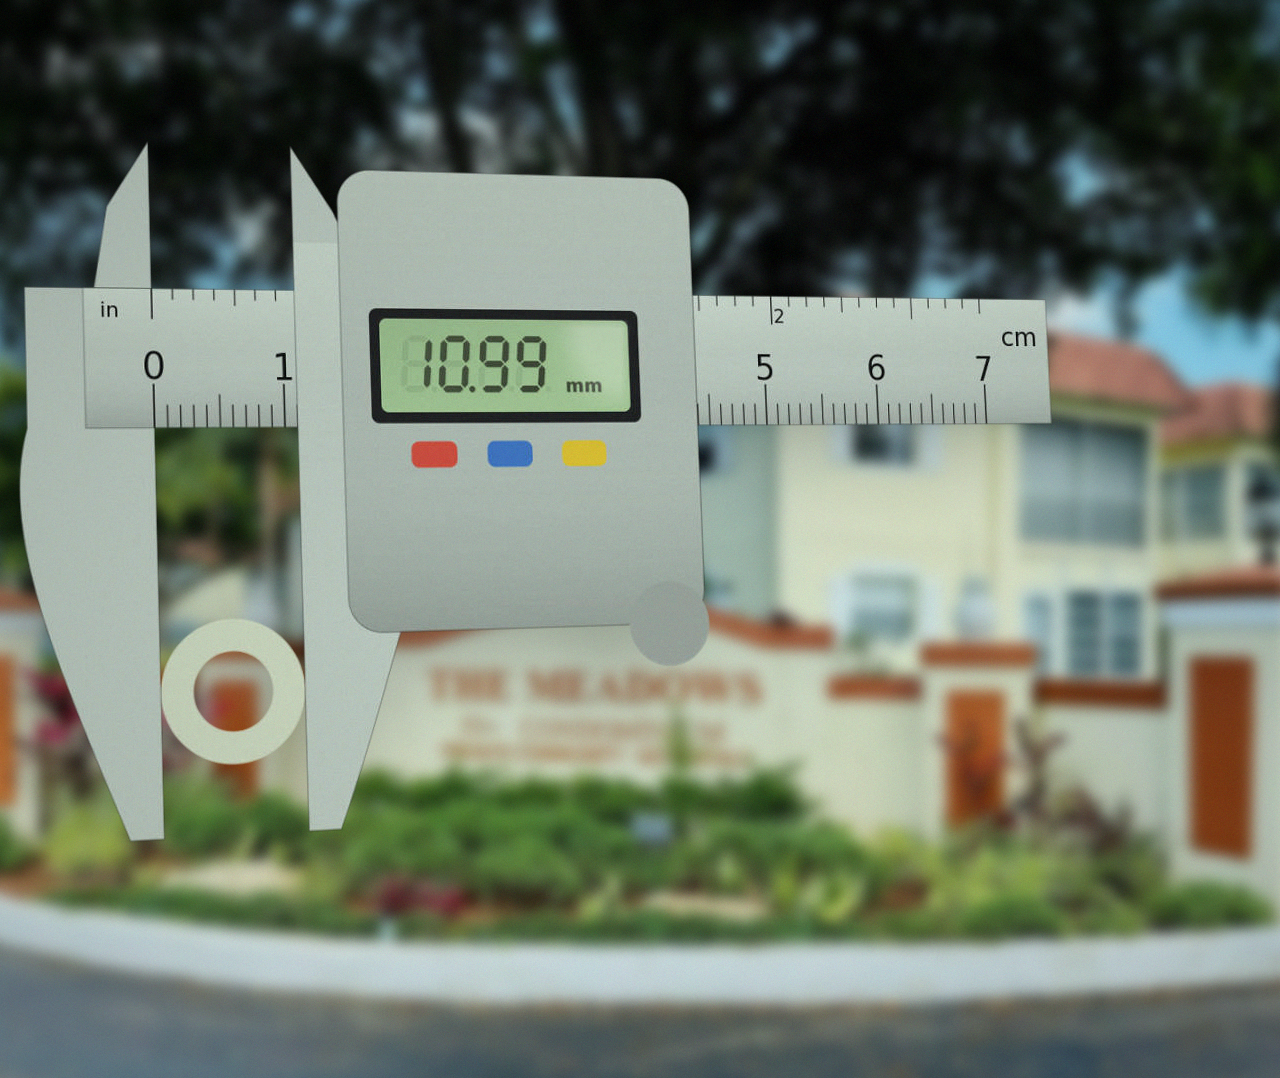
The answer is **10.99** mm
